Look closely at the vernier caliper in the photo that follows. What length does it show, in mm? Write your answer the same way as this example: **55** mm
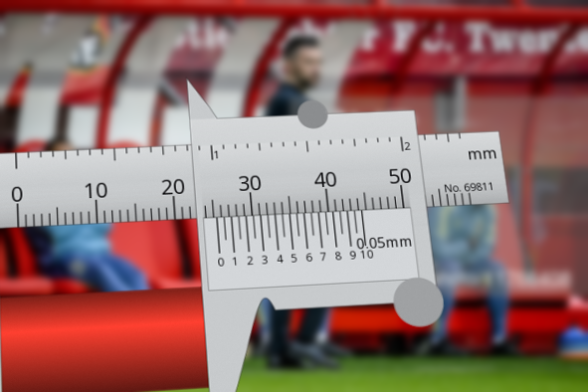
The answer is **25.4** mm
